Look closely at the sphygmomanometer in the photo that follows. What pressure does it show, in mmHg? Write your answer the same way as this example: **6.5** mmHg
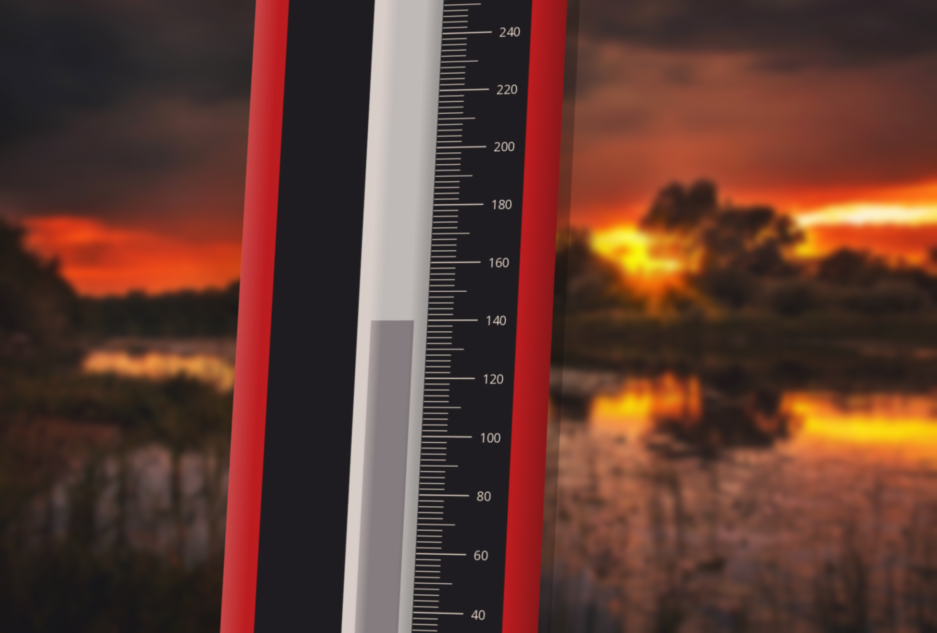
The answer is **140** mmHg
